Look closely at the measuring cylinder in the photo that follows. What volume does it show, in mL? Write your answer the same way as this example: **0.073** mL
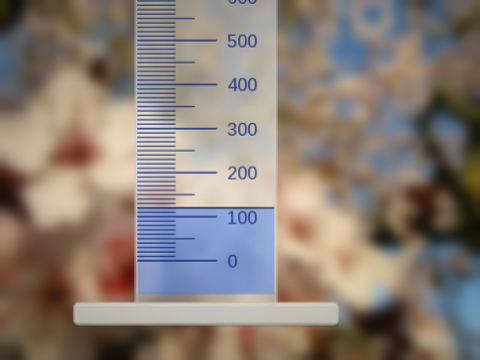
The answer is **120** mL
